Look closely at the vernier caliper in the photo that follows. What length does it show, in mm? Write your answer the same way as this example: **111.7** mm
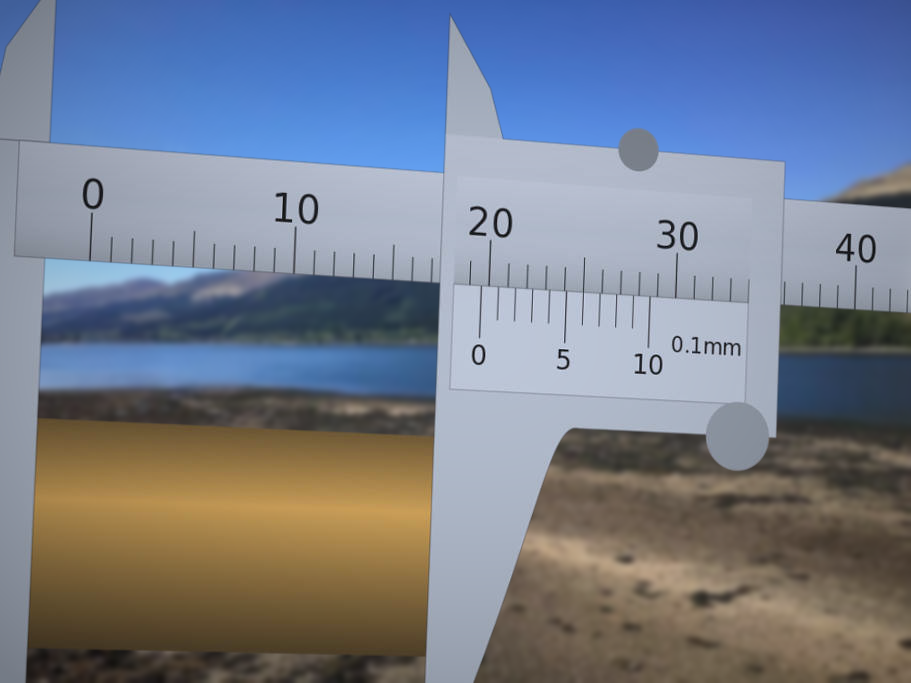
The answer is **19.6** mm
